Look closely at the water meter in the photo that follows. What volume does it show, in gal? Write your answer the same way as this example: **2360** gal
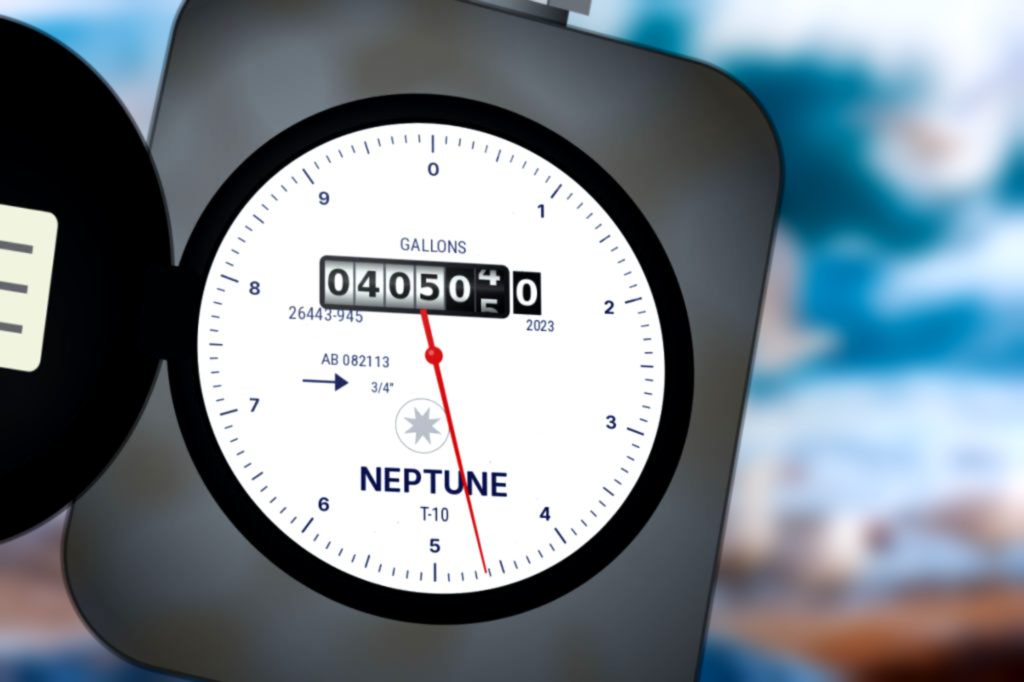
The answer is **405044.6** gal
